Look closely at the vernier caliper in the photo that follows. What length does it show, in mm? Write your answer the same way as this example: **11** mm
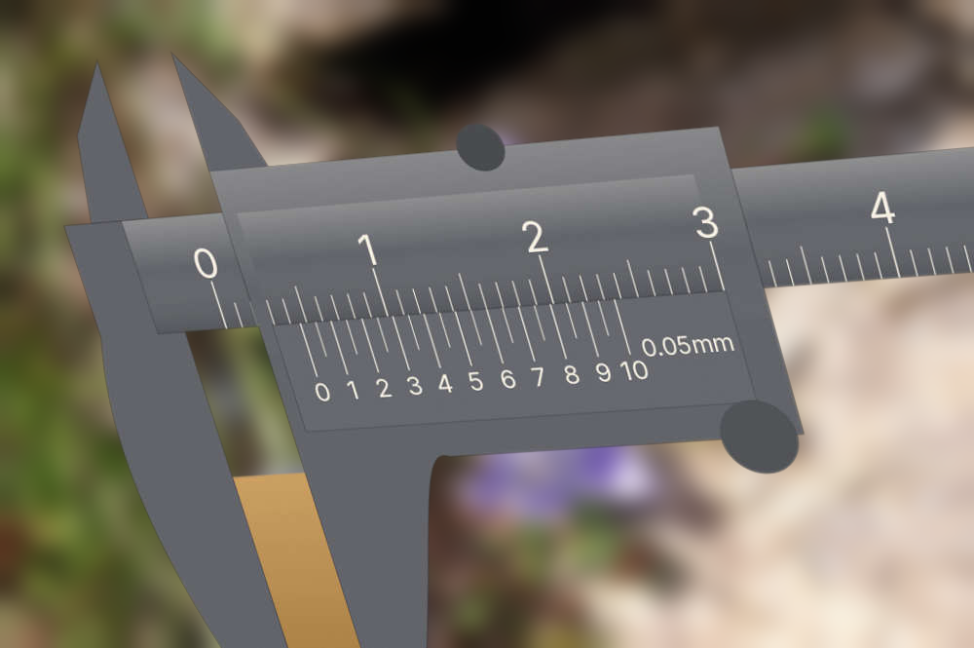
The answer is **4.6** mm
